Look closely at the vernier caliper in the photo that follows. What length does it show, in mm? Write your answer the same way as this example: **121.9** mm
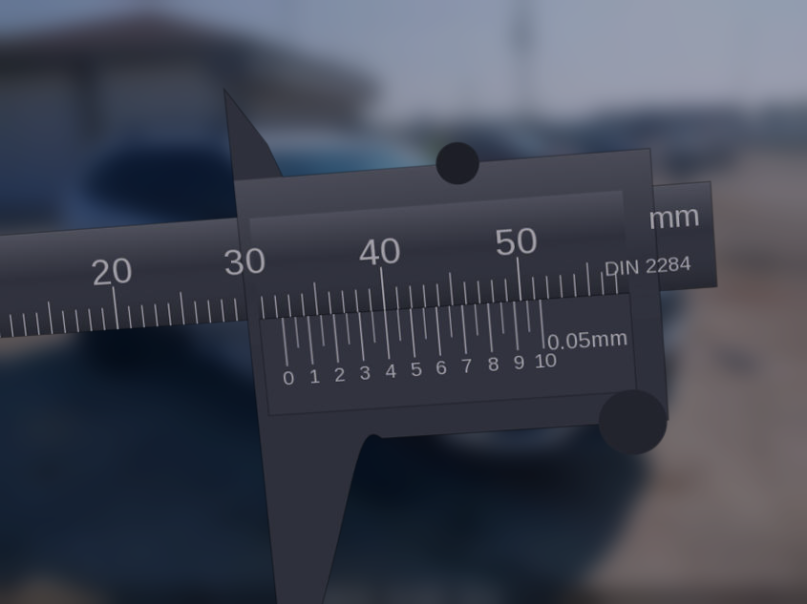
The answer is **32.4** mm
